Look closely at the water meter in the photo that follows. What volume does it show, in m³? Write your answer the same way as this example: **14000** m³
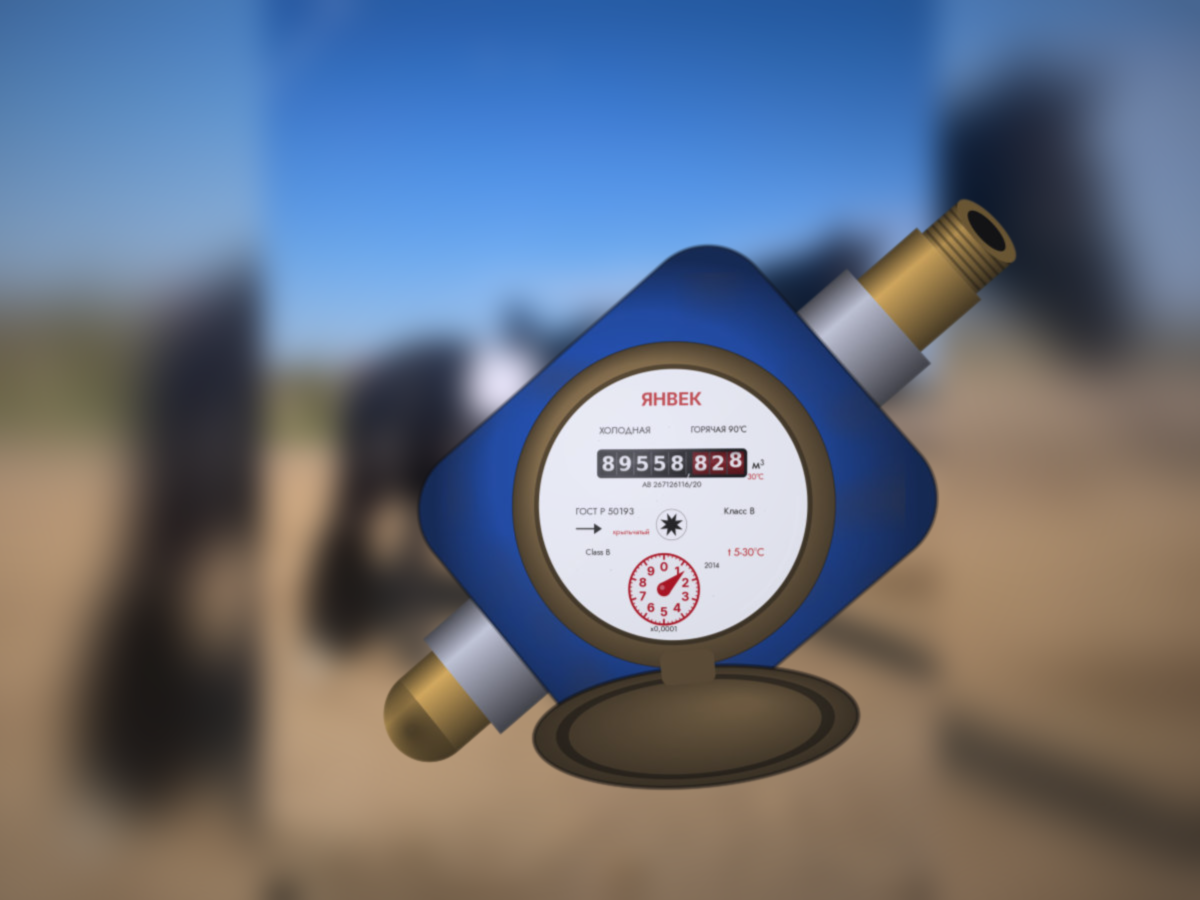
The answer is **89558.8281** m³
